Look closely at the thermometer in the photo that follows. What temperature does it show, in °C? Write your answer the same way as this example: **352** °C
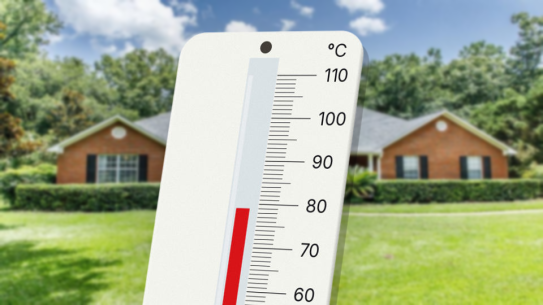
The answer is **79** °C
